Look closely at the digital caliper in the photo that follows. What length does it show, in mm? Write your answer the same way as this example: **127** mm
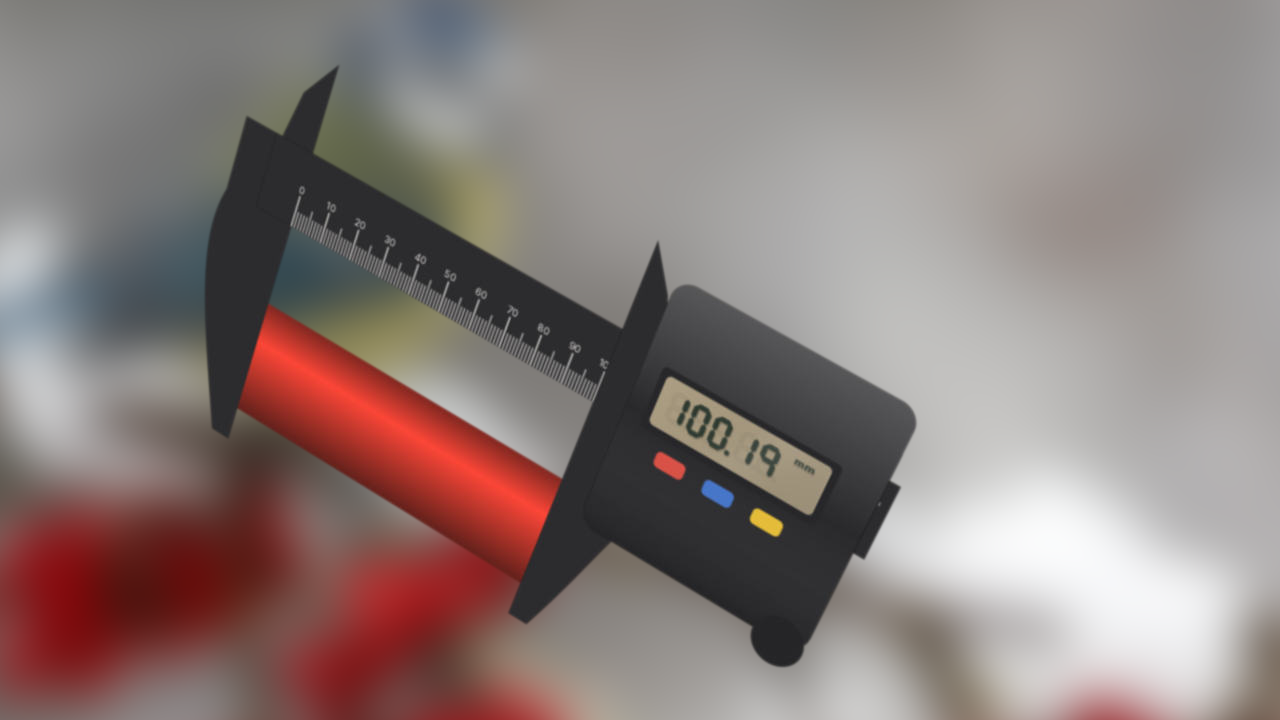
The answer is **100.19** mm
